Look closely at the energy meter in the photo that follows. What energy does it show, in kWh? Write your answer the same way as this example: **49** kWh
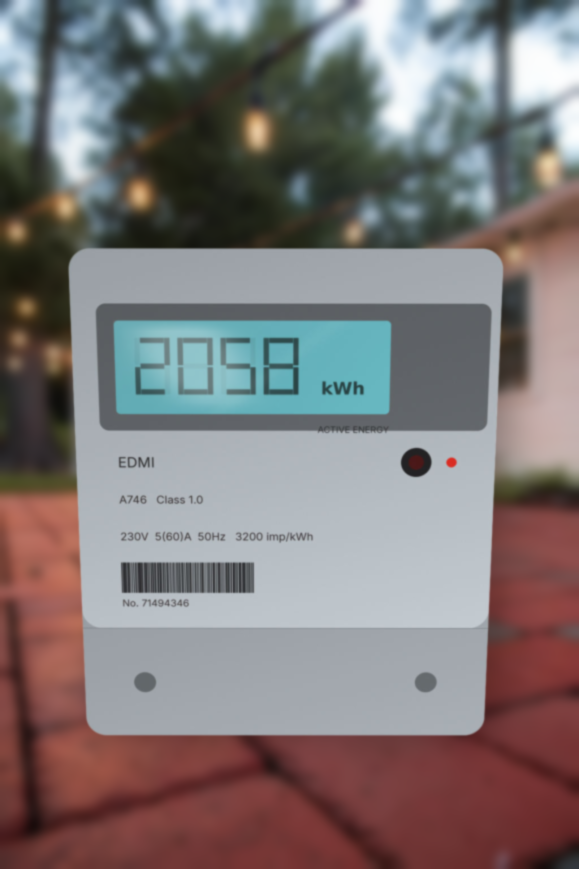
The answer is **2058** kWh
